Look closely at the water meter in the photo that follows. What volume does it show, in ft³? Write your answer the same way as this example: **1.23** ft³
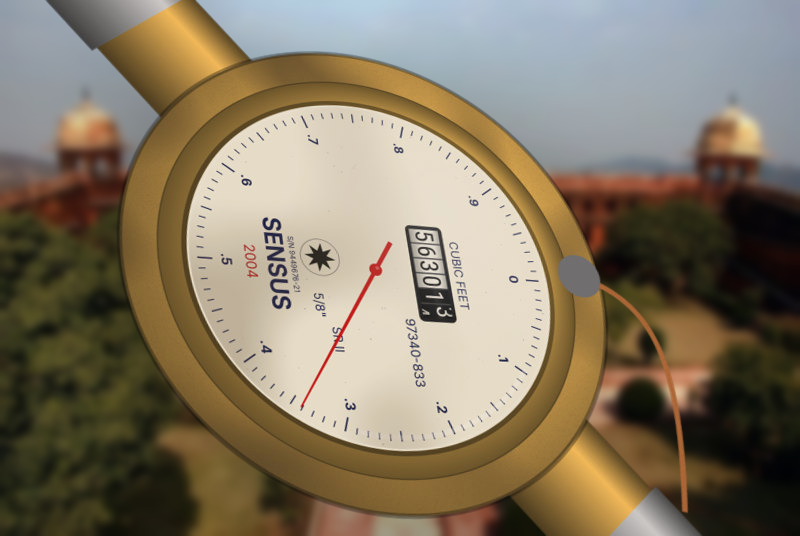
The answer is **563013.34** ft³
